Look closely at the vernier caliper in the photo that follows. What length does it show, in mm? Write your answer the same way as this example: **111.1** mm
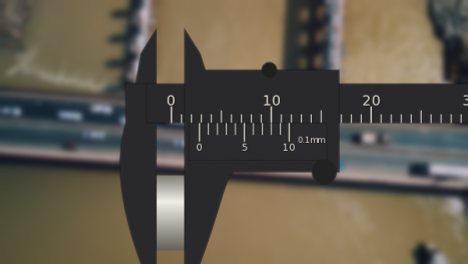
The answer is **2.8** mm
